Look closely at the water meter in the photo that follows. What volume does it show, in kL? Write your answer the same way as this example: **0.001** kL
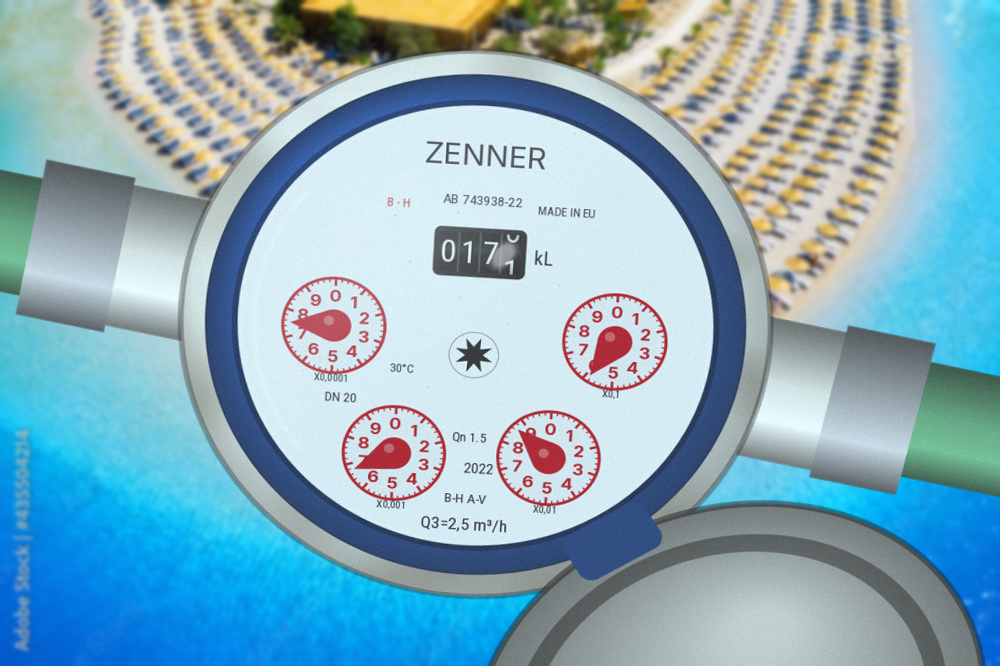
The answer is **170.5867** kL
